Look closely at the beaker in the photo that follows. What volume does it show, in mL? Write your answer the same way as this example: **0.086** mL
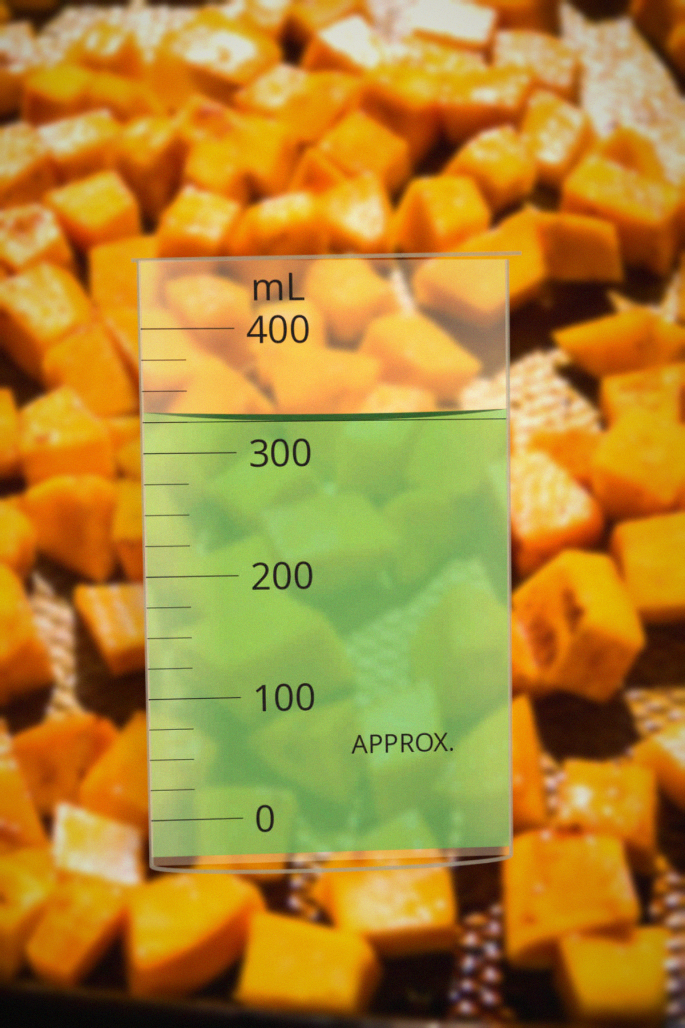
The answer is **325** mL
